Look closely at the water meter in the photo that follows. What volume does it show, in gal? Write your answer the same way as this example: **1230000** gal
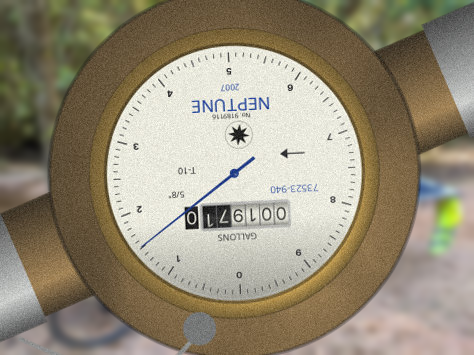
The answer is **19711.5** gal
